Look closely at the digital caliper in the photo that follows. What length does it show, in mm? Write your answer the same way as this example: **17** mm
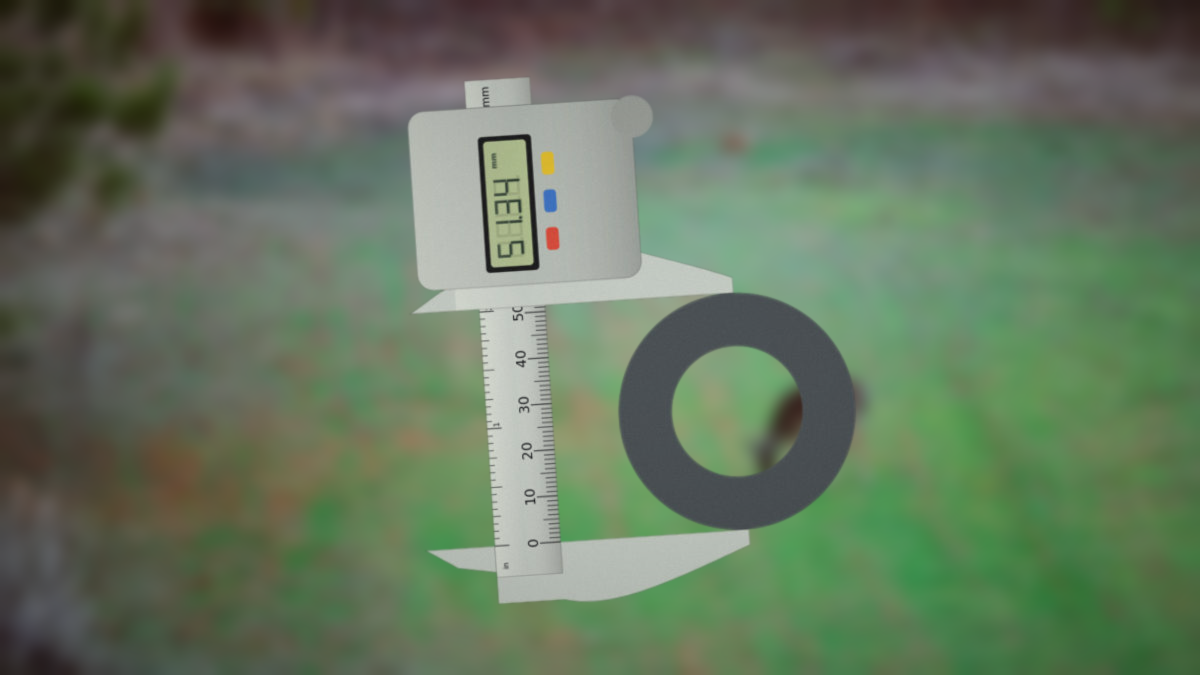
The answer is **51.34** mm
